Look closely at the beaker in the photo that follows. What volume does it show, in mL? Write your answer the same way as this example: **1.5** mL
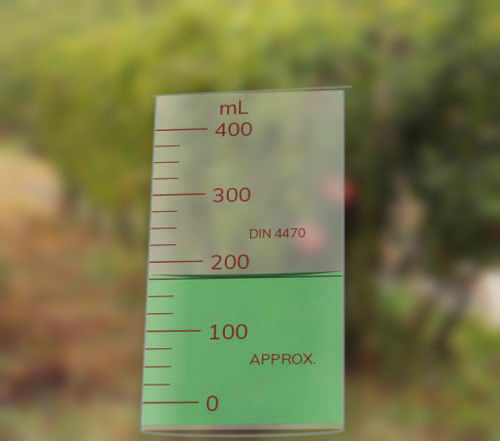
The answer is **175** mL
